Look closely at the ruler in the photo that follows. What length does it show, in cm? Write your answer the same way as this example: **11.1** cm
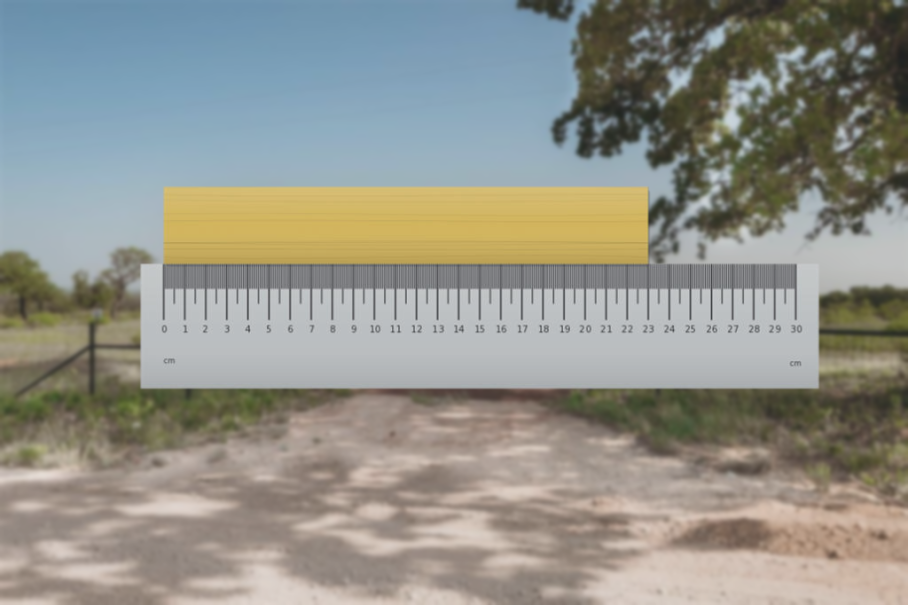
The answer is **23** cm
